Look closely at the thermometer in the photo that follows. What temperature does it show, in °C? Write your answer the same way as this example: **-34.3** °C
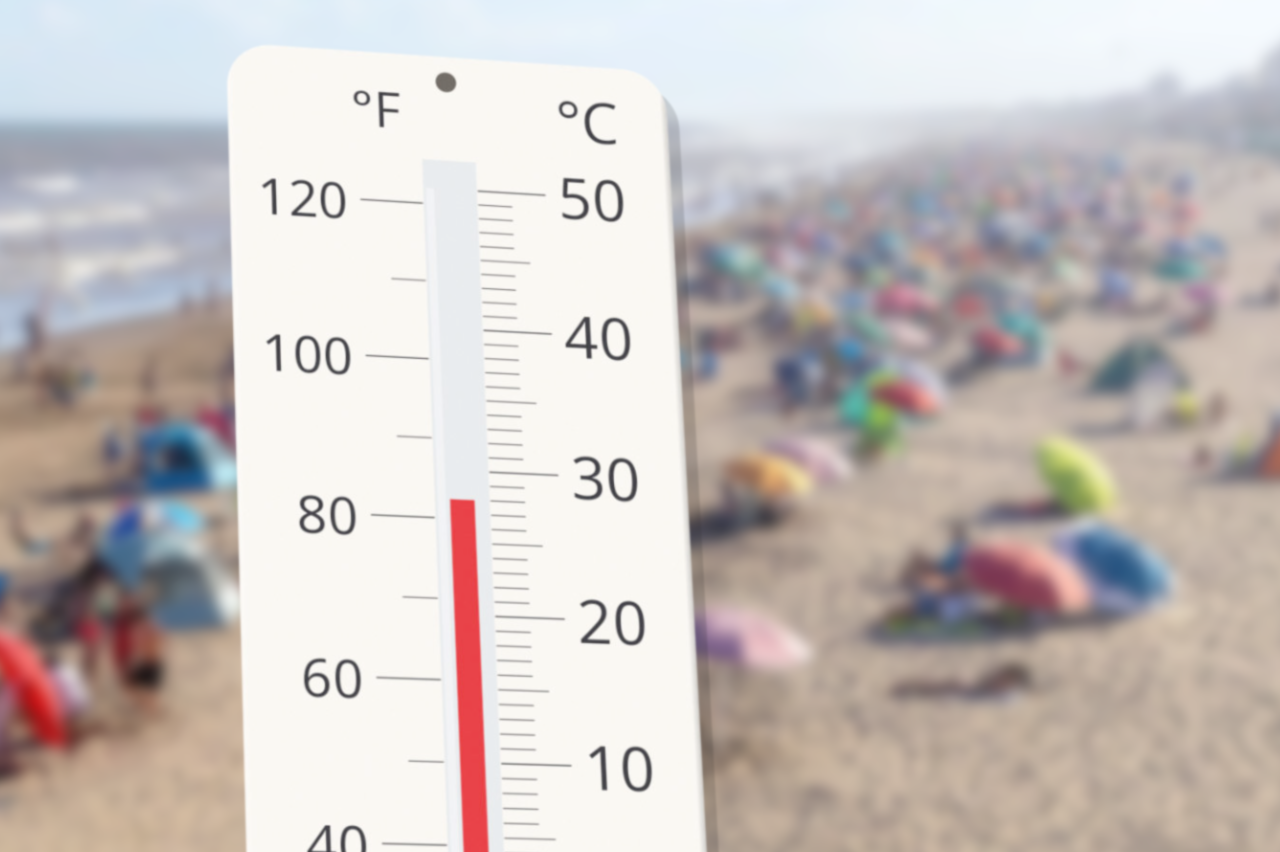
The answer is **28** °C
